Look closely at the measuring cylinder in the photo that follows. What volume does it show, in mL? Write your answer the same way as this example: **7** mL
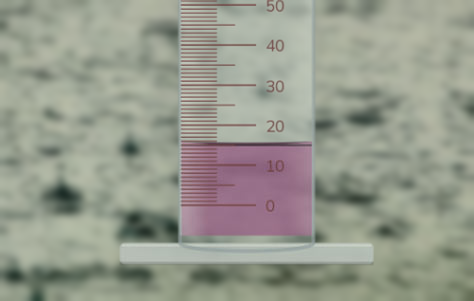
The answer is **15** mL
